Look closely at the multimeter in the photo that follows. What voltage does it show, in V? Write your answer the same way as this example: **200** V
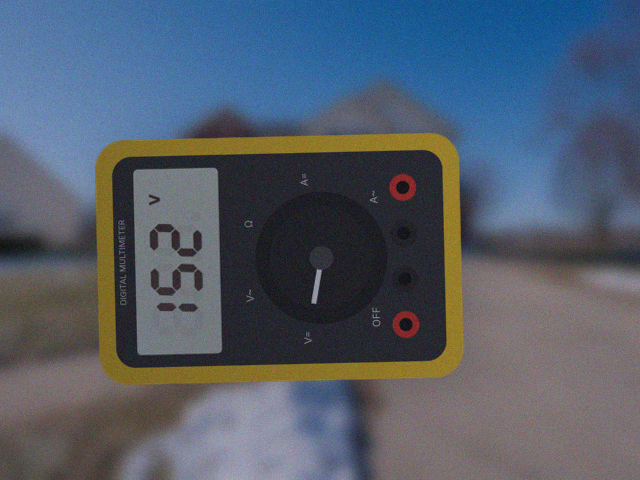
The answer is **152** V
